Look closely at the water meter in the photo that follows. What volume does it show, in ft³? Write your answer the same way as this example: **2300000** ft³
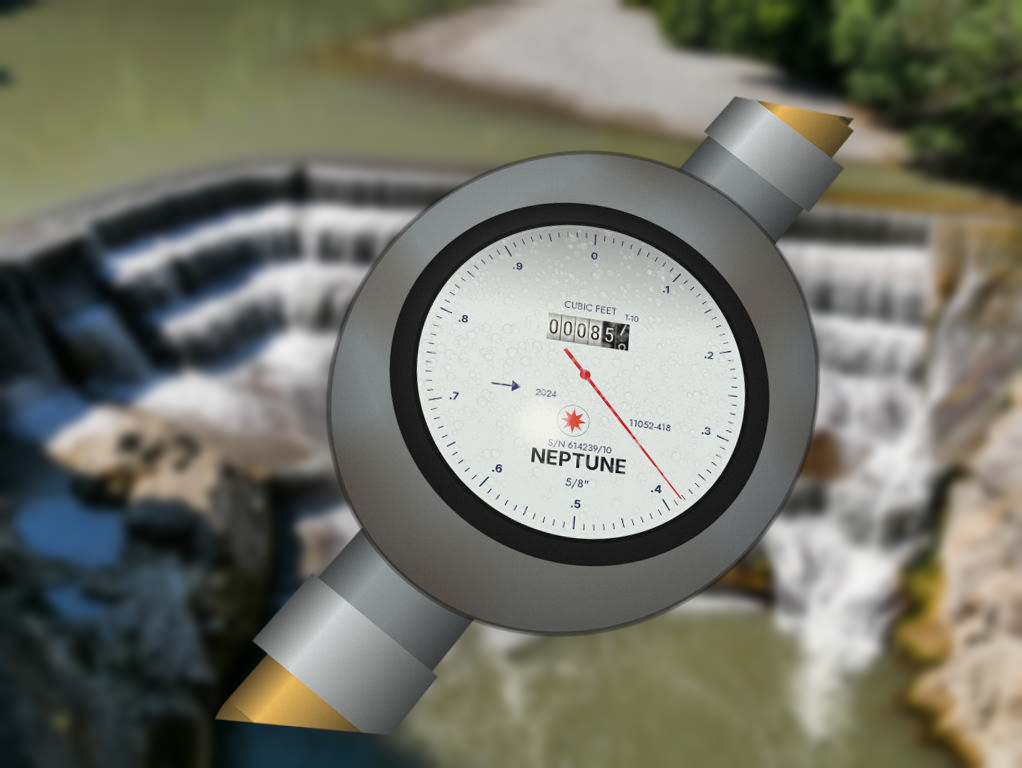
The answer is **857.38** ft³
